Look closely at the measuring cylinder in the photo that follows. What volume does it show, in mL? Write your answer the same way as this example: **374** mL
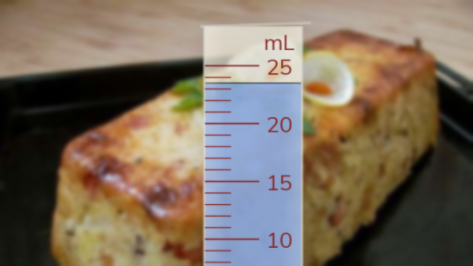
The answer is **23.5** mL
